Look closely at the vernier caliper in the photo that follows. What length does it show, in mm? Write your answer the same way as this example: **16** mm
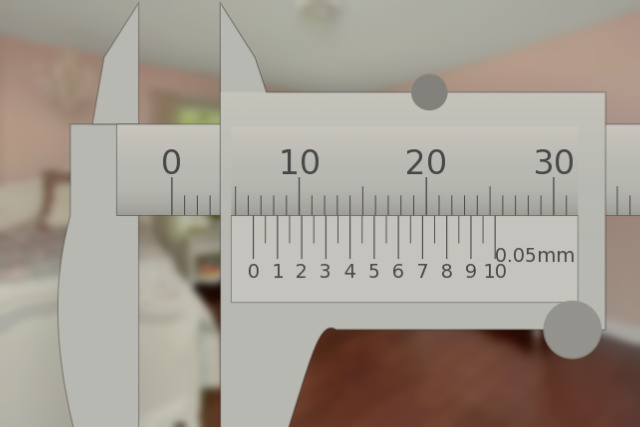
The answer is **6.4** mm
